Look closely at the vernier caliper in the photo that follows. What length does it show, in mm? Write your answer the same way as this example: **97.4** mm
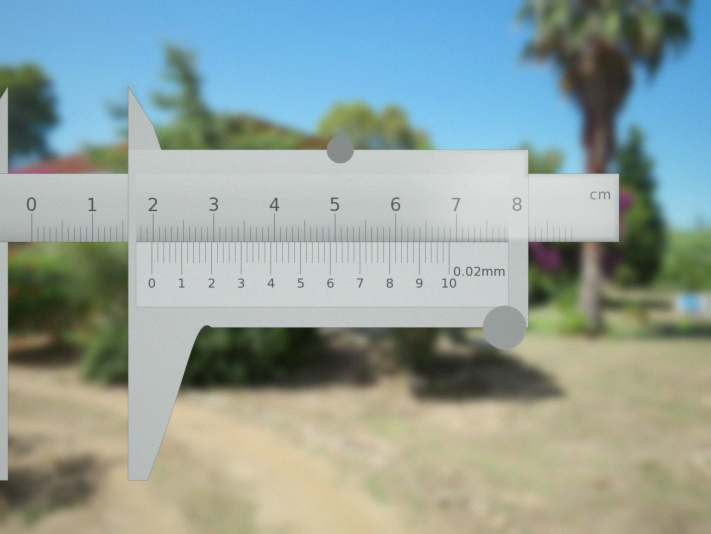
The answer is **19.8** mm
